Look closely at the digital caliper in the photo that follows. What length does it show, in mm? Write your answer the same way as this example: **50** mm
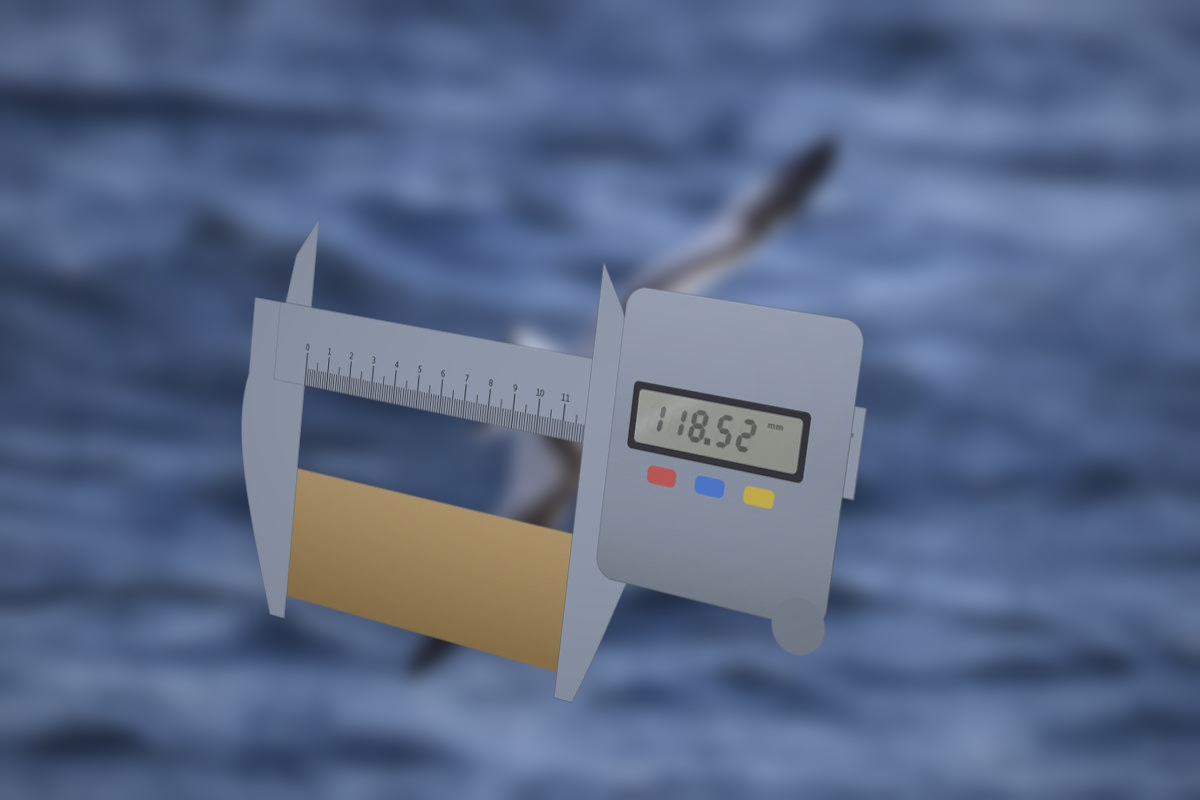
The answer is **118.52** mm
